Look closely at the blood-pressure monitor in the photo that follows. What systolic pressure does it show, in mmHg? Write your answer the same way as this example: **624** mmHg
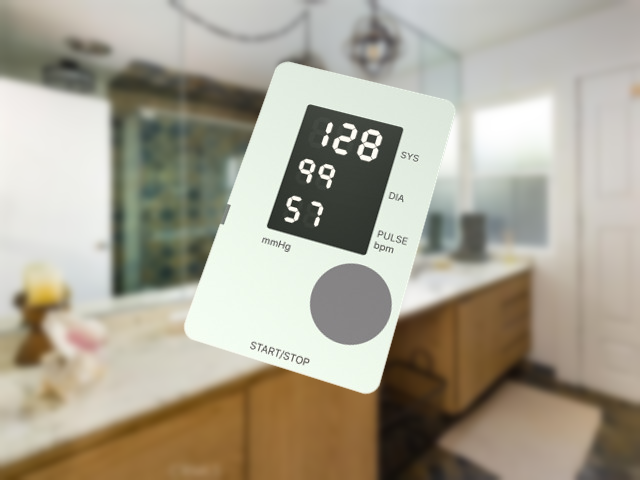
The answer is **128** mmHg
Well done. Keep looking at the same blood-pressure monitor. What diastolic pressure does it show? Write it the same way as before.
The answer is **99** mmHg
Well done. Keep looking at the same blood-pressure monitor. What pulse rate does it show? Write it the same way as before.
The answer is **57** bpm
